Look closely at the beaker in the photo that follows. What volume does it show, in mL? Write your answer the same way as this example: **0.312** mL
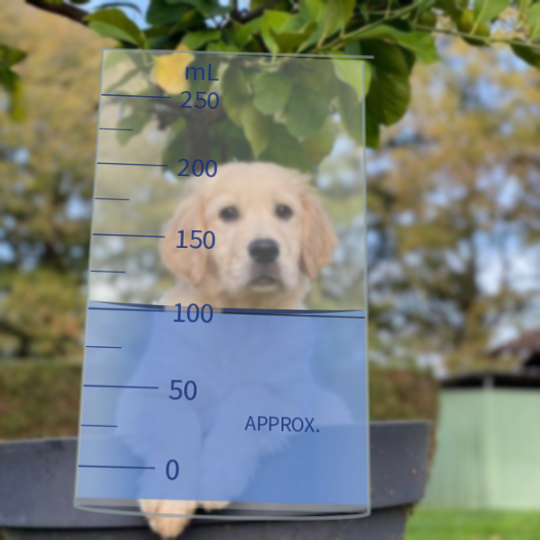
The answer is **100** mL
